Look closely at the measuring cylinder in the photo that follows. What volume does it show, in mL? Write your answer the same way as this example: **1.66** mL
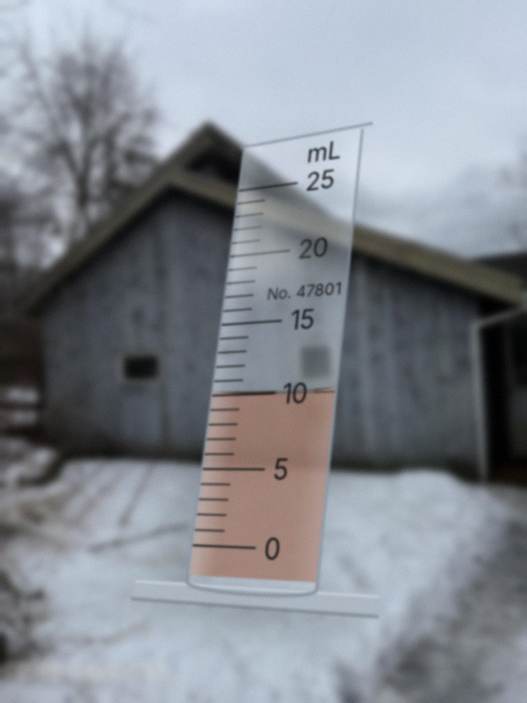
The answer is **10** mL
